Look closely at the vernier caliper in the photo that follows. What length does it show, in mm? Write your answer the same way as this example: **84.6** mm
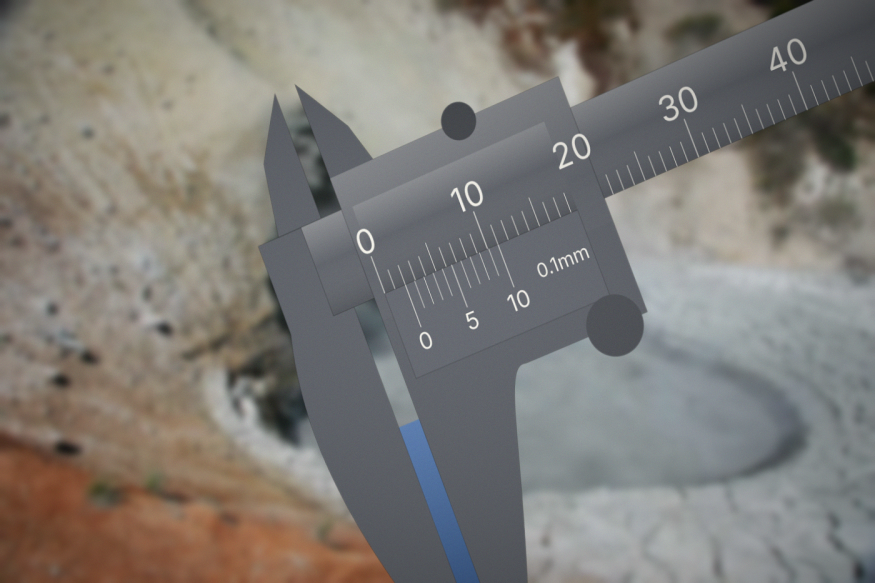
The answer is **2.0** mm
